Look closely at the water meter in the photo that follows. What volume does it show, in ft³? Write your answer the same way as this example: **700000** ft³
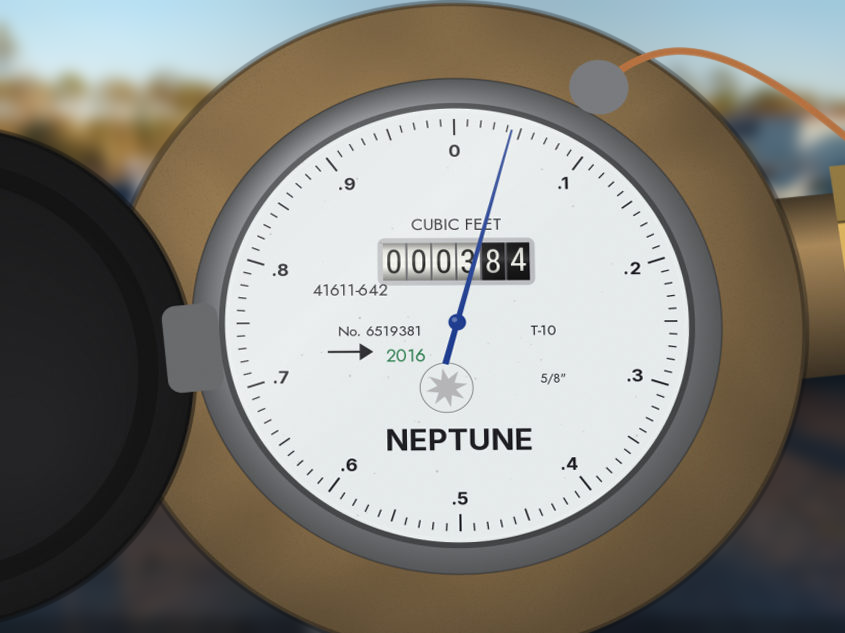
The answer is **384.04** ft³
